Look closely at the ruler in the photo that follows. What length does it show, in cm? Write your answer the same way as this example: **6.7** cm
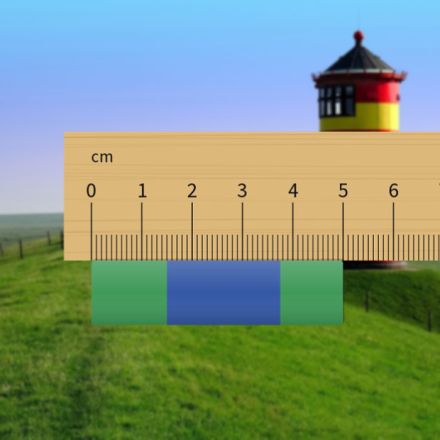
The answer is **5** cm
